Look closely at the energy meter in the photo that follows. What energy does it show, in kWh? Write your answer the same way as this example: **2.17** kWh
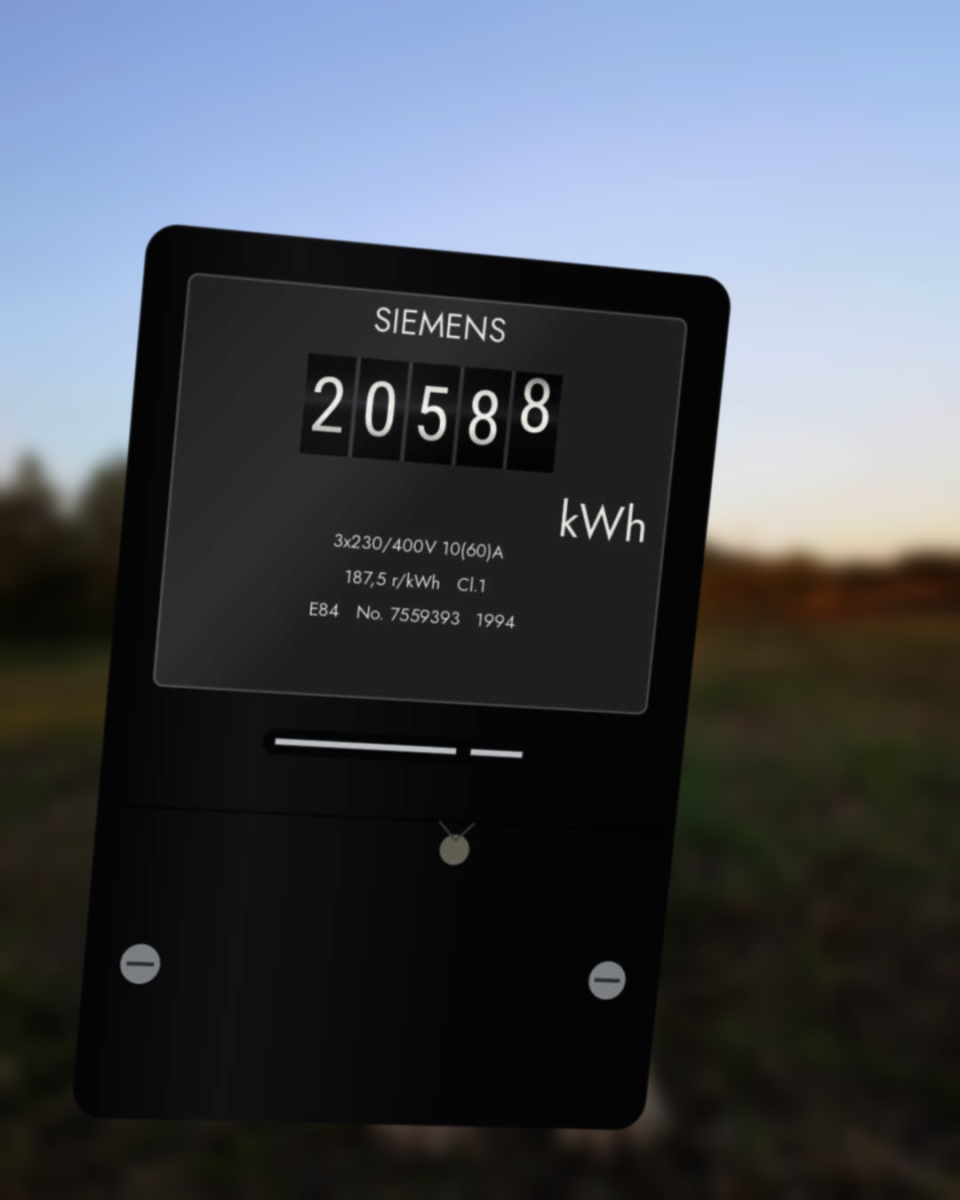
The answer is **20588** kWh
